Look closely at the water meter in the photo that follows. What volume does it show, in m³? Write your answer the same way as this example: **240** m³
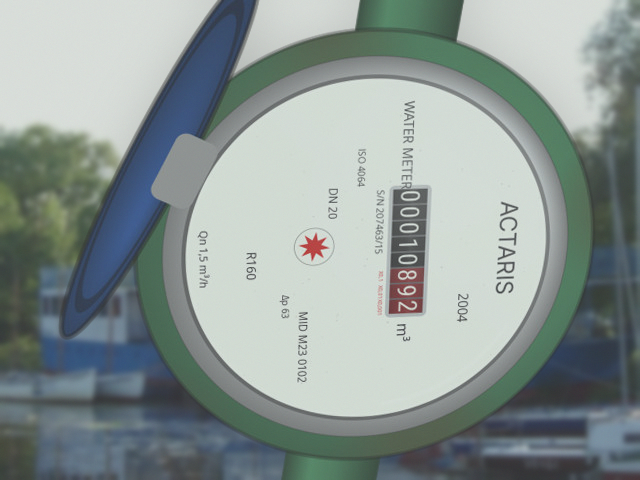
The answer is **10.892** m³
